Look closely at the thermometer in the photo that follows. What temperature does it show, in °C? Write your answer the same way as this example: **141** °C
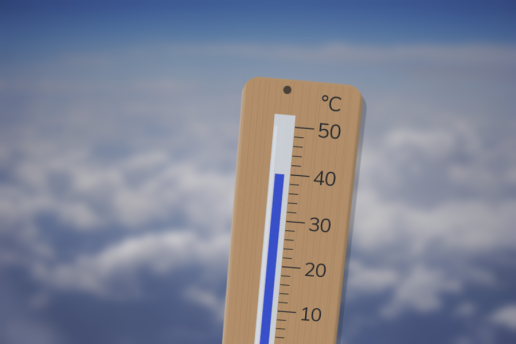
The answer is **40** °C
